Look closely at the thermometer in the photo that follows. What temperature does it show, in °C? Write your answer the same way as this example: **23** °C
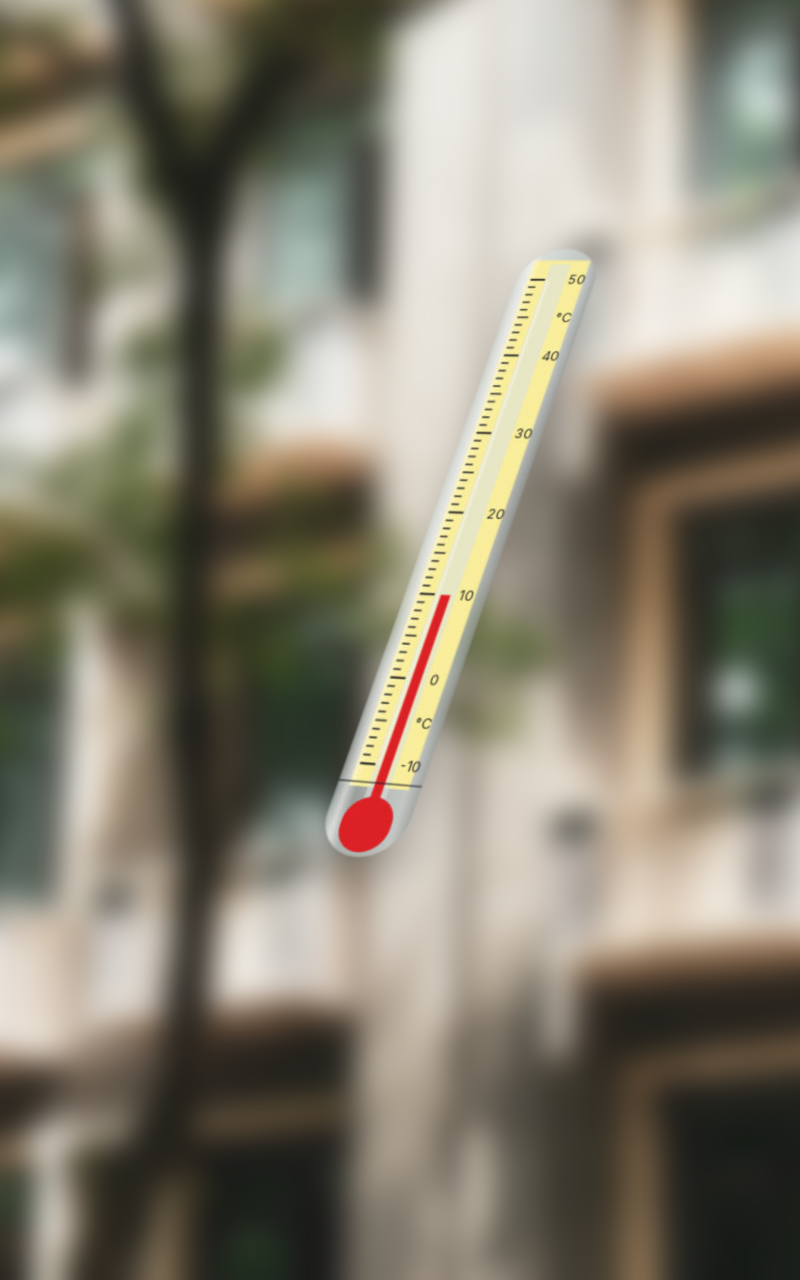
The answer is **10** °C
